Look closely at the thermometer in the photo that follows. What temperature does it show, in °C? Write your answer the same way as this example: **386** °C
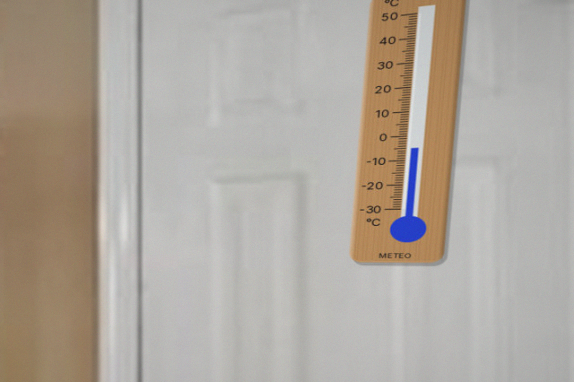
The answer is **-5** °C
